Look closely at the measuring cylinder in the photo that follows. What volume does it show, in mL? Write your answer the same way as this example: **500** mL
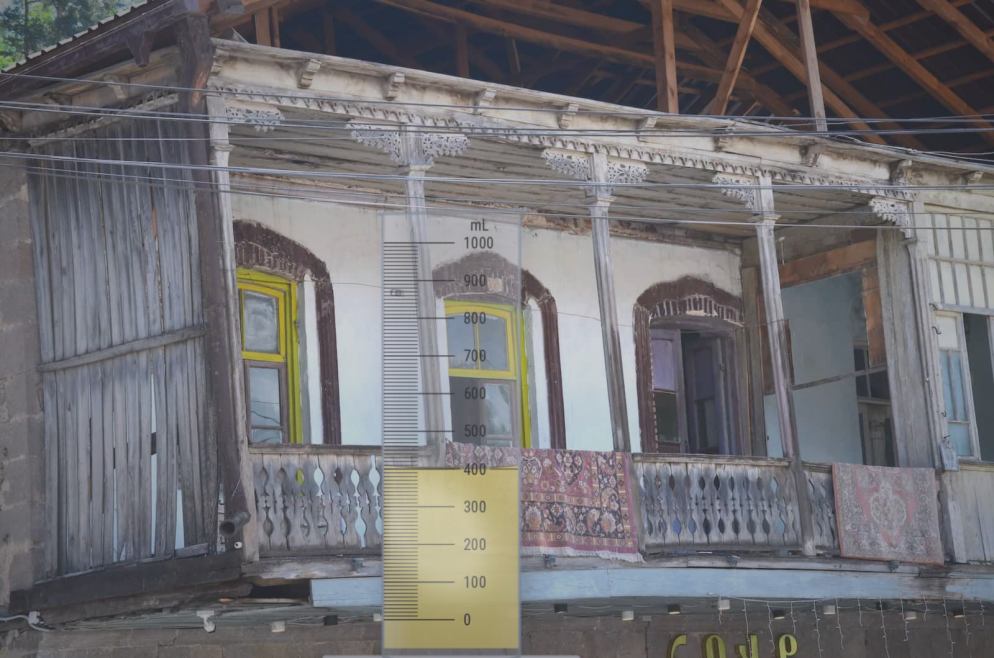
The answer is **400** mL
